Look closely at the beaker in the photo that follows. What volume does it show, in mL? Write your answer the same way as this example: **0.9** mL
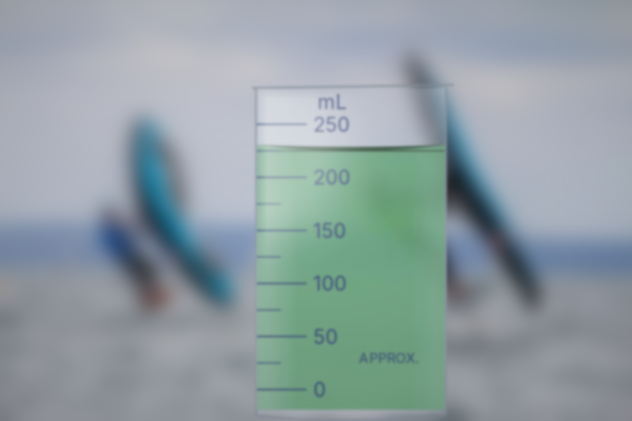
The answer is **225** mL
